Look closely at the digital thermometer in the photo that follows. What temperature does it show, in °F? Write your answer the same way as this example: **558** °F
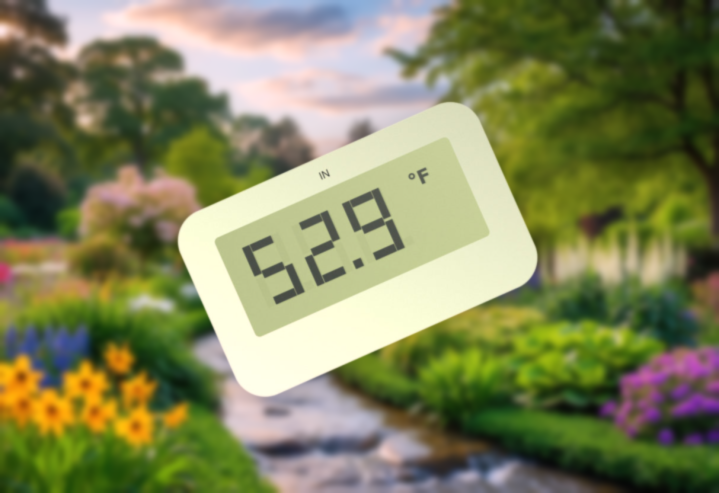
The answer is **52.9** °F
